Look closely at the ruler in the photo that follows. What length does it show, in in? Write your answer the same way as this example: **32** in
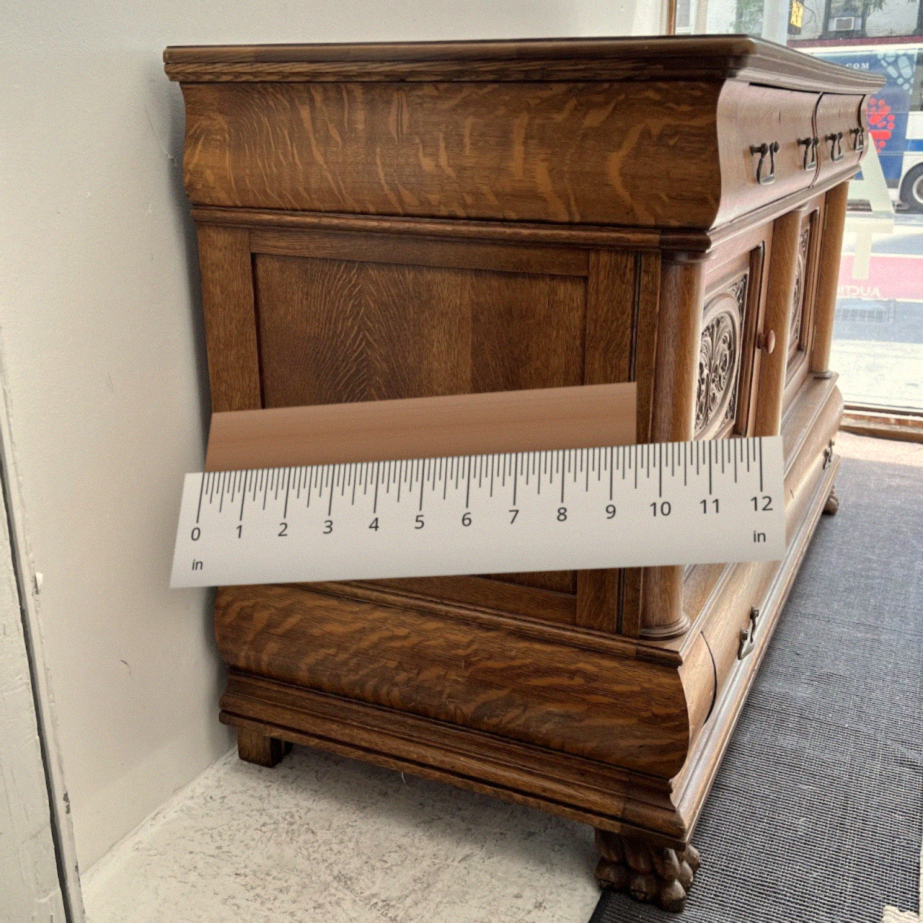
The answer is **9.5** in
